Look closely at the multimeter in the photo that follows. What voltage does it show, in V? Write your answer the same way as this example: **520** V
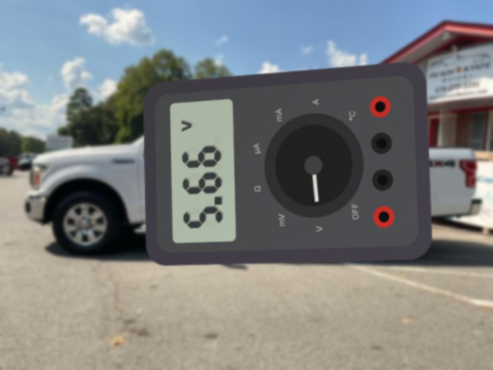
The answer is **5.66** V
